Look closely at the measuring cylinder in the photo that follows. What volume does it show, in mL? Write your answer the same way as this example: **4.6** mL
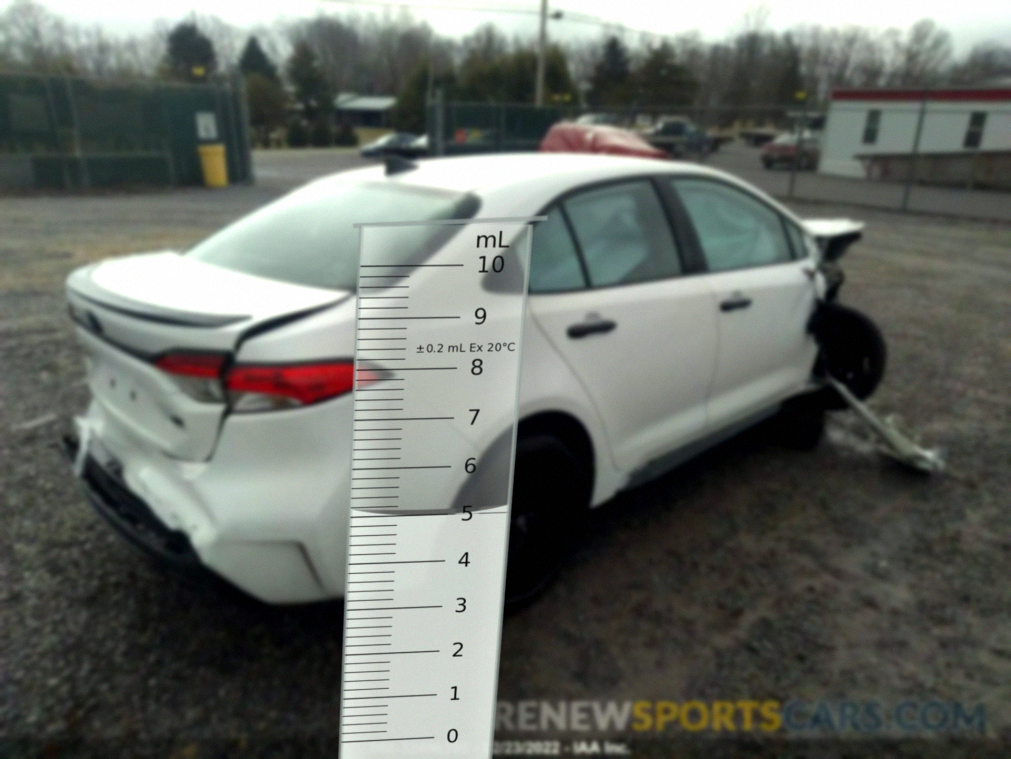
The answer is **5** mL
